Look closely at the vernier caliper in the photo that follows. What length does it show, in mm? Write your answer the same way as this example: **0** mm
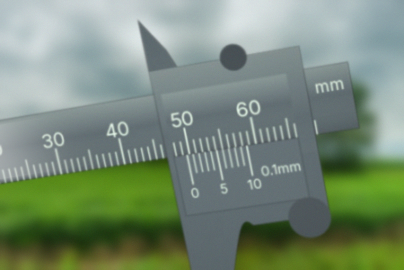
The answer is **49.6** mm
